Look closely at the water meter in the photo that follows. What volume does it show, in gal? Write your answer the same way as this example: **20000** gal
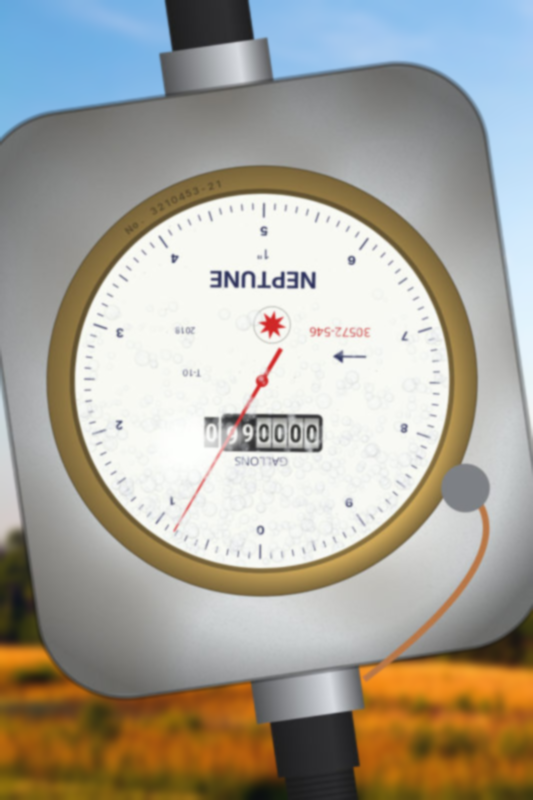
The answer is **660.8** gal
